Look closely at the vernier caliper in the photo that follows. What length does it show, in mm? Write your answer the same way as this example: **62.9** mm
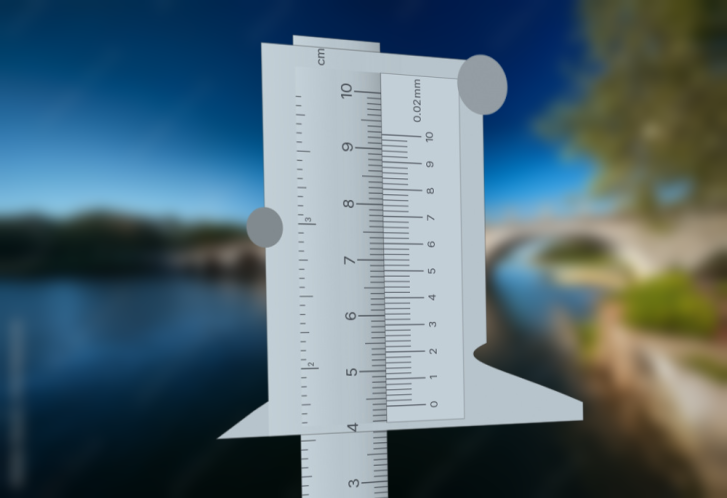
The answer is **43.6** mm
